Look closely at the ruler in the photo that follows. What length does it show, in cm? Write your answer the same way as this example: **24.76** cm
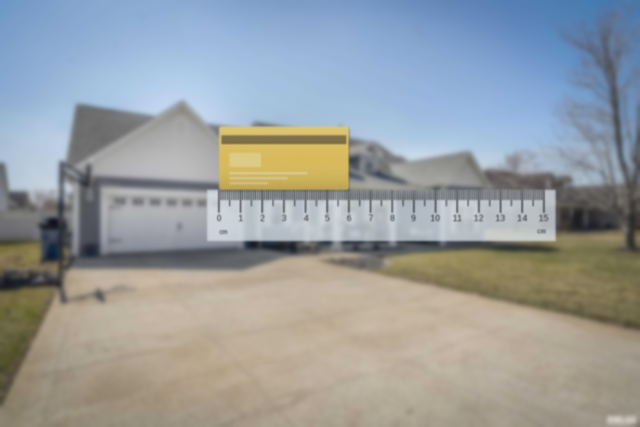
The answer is **6** cm
